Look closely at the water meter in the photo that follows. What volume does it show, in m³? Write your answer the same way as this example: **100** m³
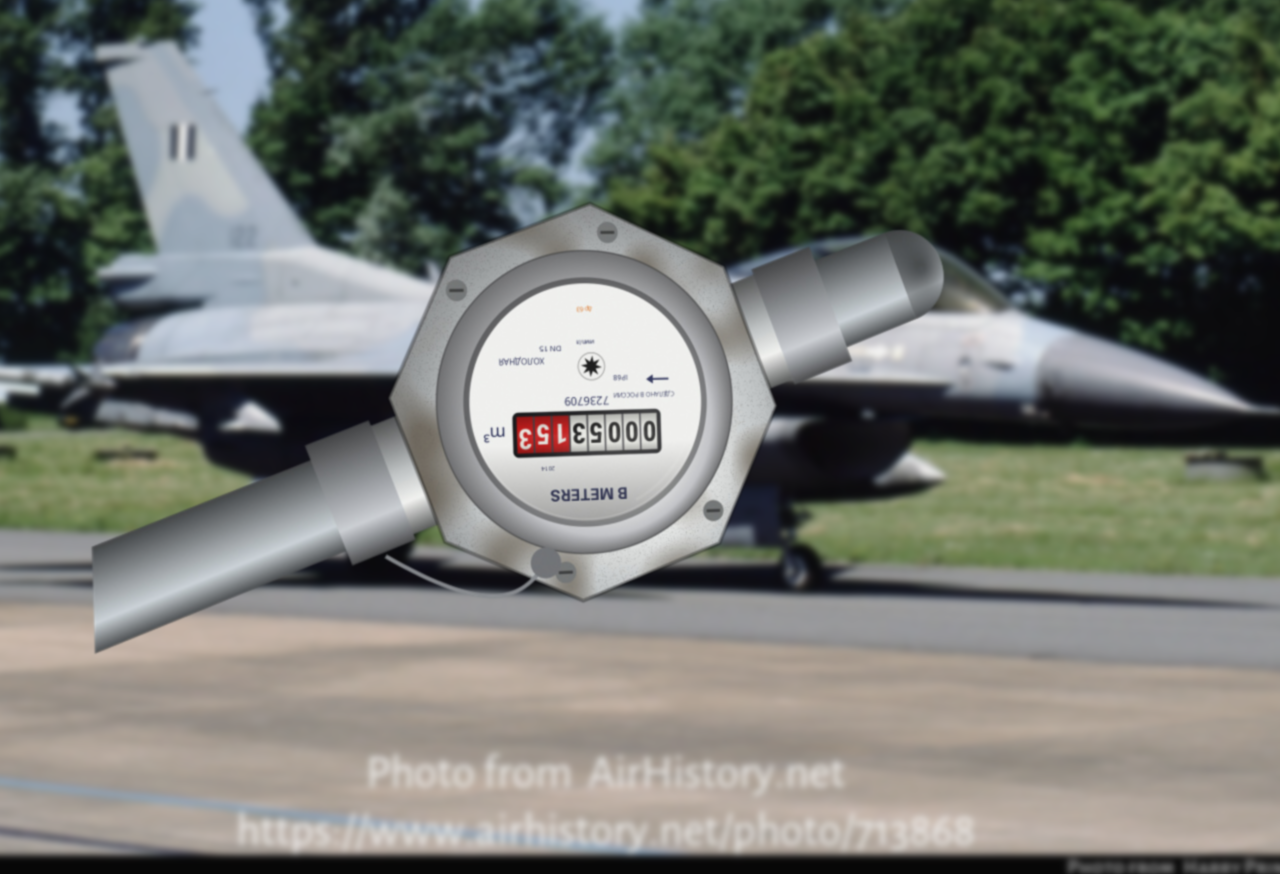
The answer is **53.153** m³
